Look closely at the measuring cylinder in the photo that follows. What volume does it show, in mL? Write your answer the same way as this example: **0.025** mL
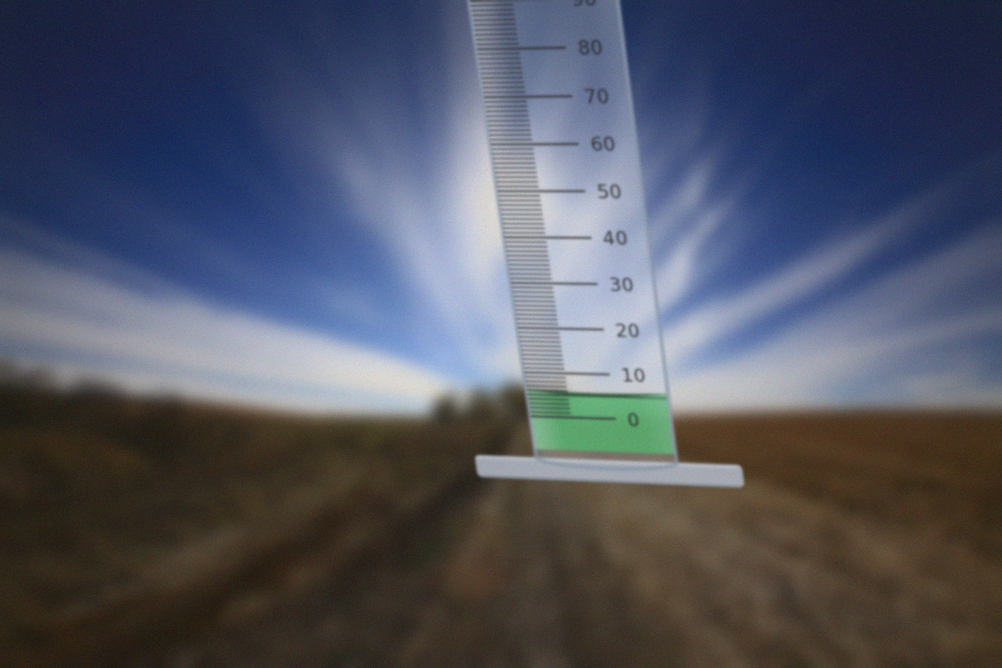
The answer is **5** mL
